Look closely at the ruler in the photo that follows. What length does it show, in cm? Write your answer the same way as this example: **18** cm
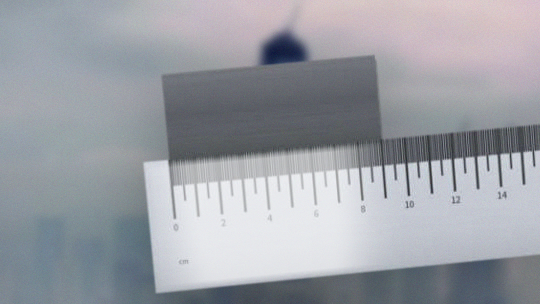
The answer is **9** cm
